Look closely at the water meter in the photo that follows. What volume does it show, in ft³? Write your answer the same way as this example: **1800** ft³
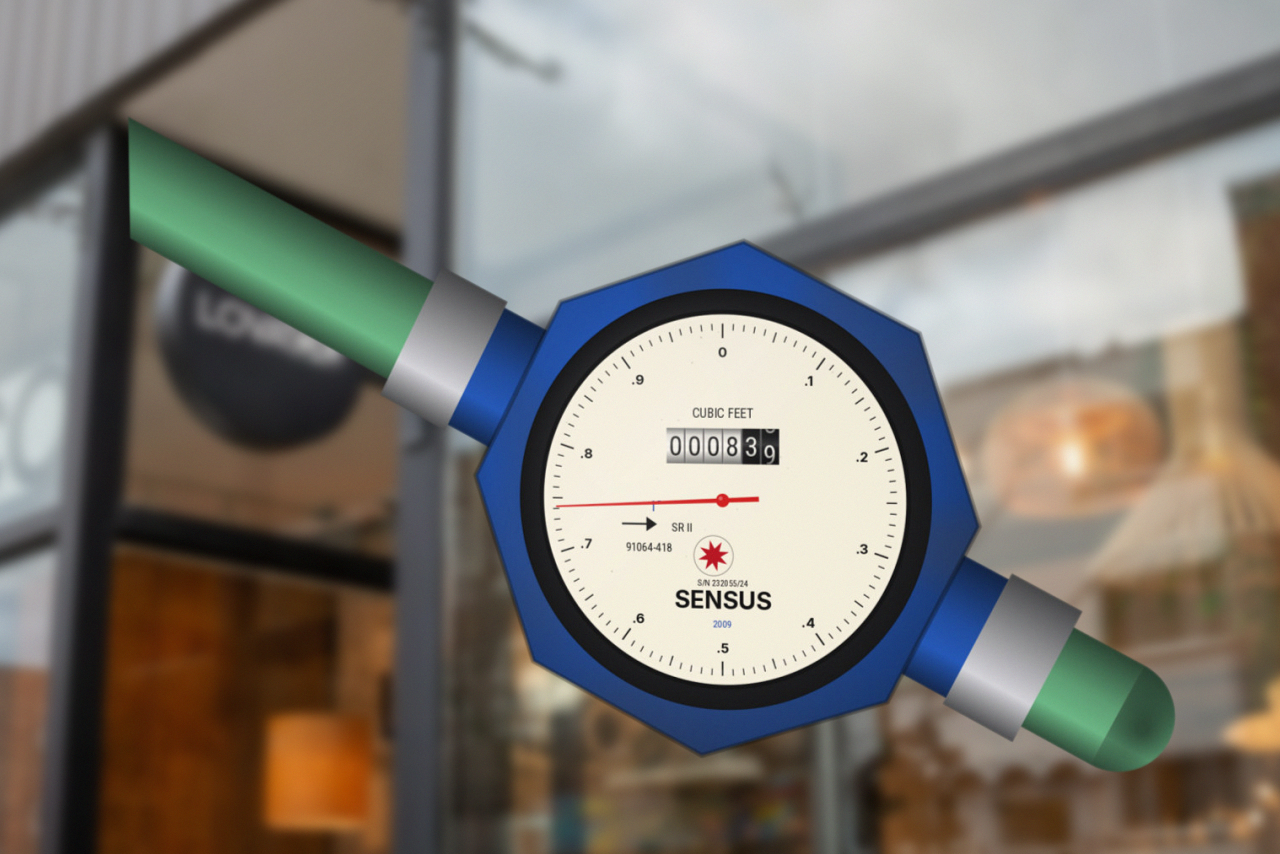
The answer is **838.74** ft³
